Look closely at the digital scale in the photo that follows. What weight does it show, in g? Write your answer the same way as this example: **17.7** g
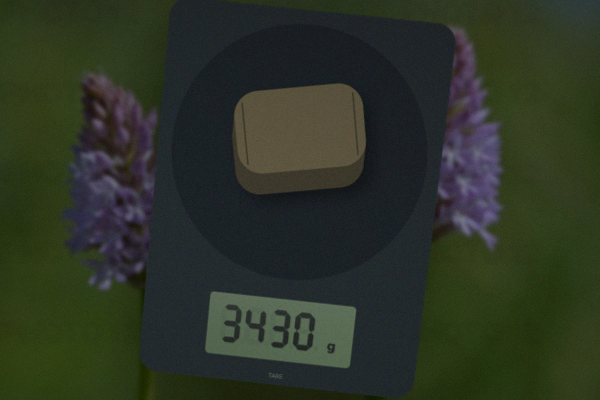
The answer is **3430** g
